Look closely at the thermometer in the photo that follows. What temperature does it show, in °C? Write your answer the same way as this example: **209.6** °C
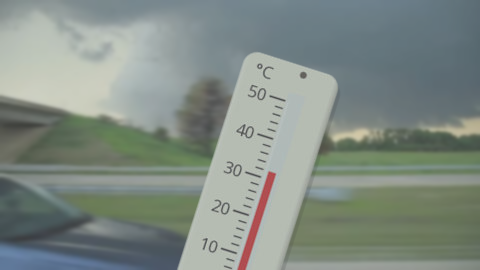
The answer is **32** °C
